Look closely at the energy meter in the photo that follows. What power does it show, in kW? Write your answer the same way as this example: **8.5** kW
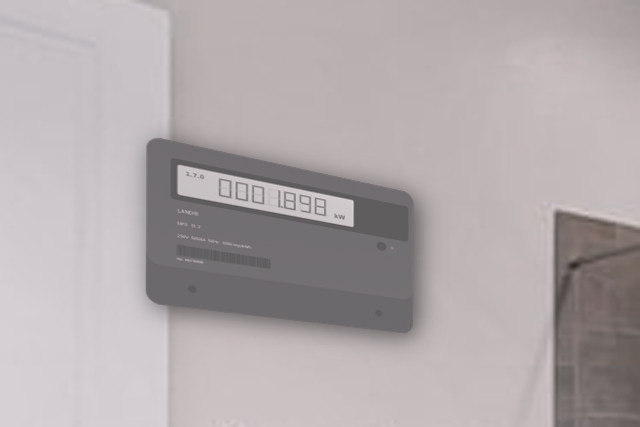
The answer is **1.898** kW
